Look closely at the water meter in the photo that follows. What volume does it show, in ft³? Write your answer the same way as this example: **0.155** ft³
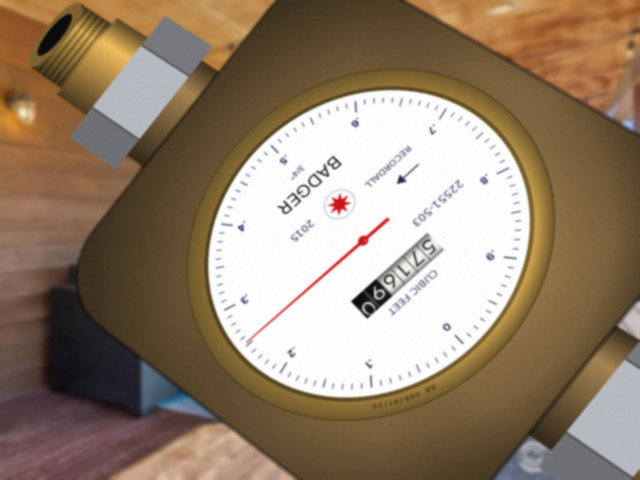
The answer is **571690.25** ft³
